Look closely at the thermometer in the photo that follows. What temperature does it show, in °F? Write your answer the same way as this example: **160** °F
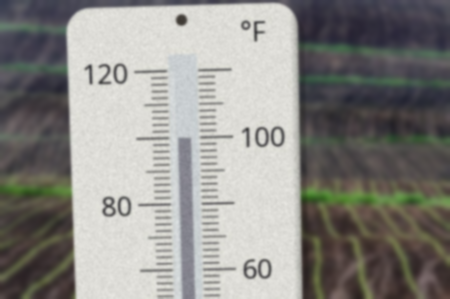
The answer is **100** °F
